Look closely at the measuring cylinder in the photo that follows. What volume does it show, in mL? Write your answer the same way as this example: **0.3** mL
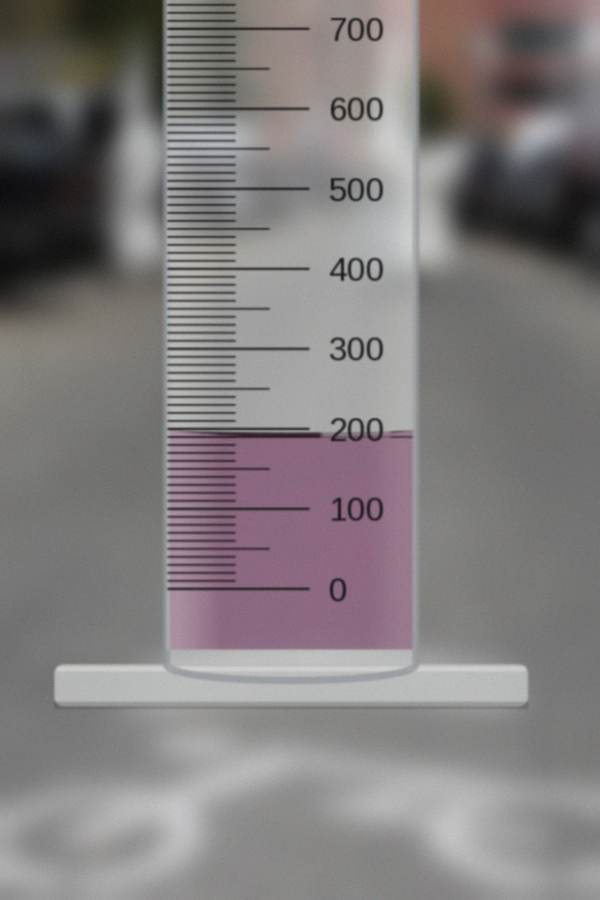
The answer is **190** mL
